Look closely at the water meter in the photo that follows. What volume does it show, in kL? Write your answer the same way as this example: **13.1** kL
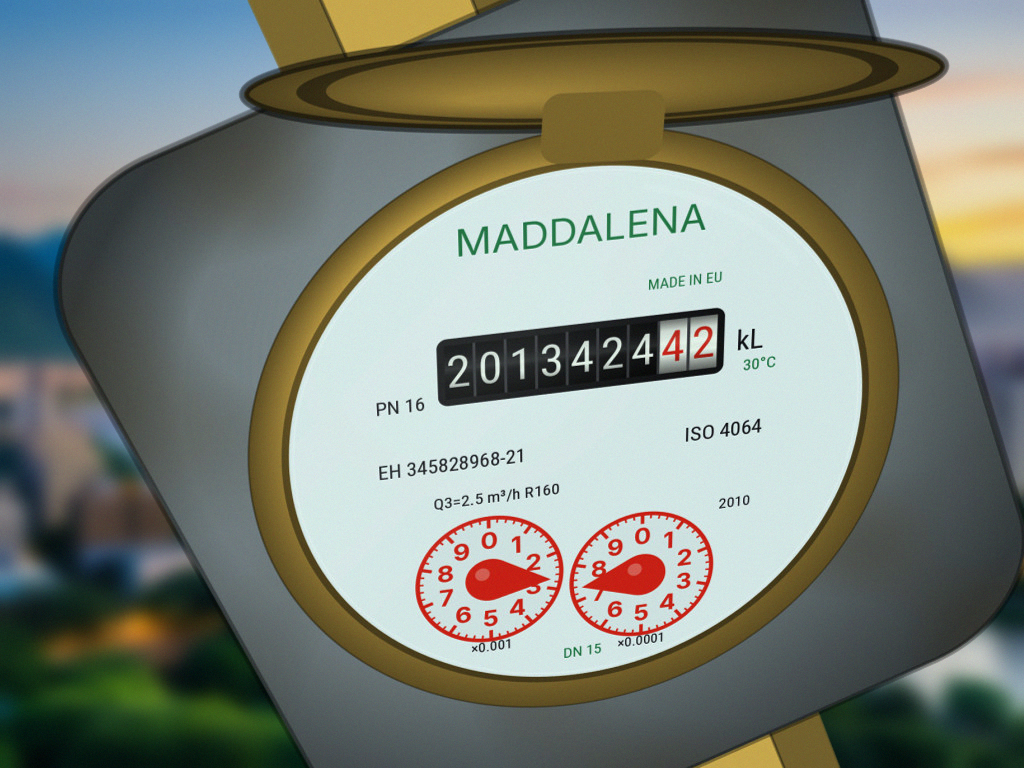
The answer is **2013424.4227** kL
